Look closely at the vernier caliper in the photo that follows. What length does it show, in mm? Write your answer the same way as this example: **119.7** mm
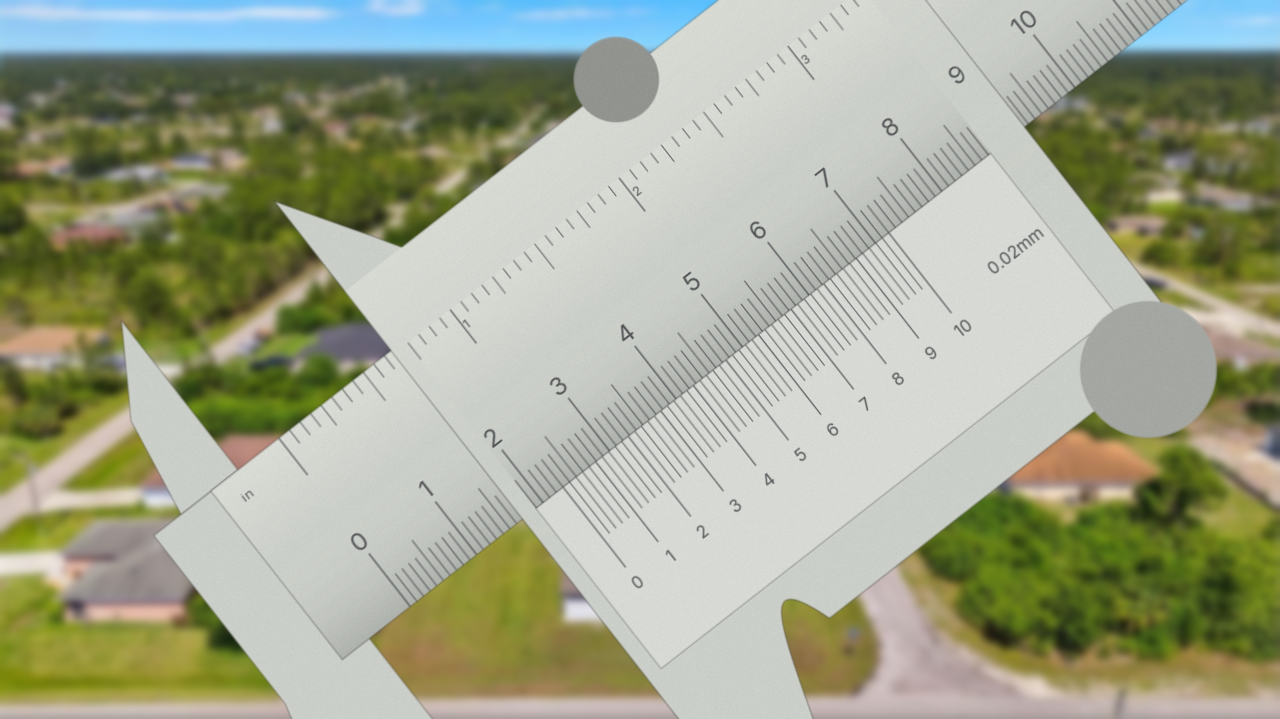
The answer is **23.0** mm
